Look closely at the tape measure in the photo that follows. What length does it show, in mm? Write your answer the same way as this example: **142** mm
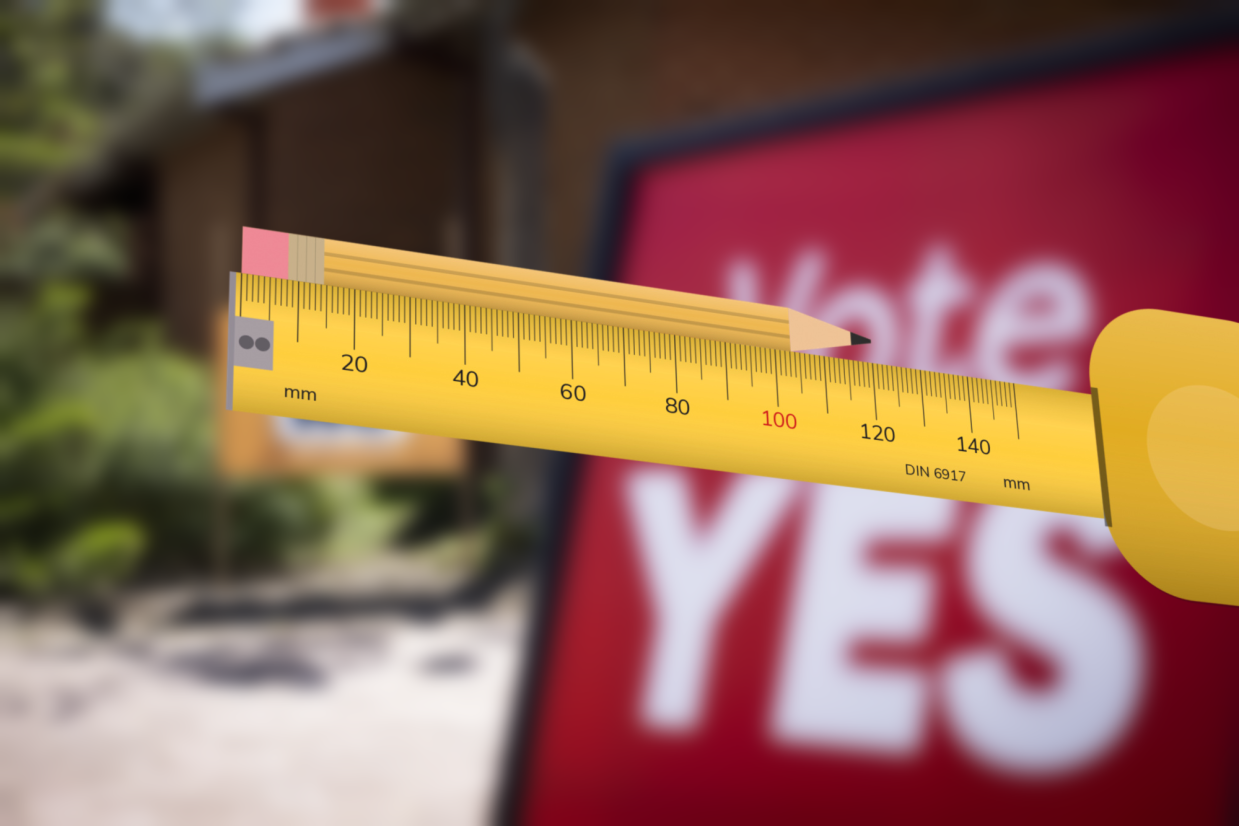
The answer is **120** mm
